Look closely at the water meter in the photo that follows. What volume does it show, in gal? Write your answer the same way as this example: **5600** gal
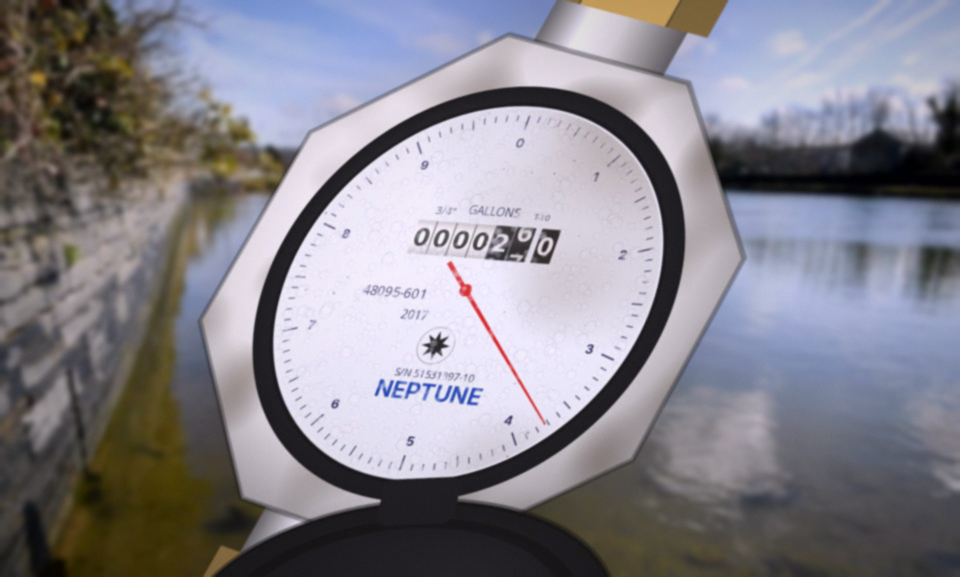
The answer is **263.7** gal
